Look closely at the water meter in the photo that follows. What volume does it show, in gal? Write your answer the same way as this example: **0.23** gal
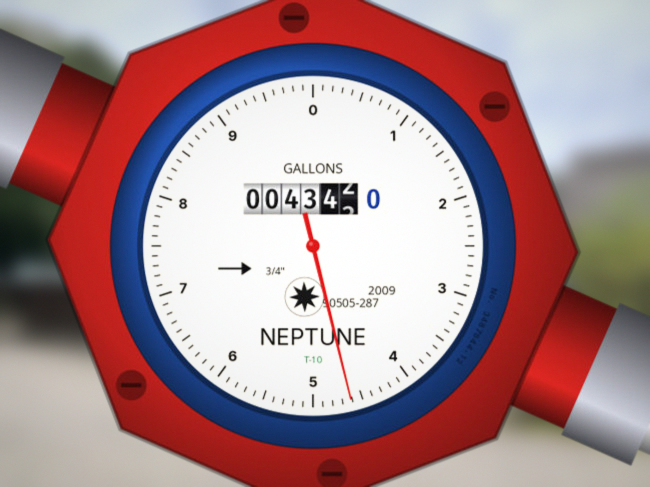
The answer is **43424.6** gal
